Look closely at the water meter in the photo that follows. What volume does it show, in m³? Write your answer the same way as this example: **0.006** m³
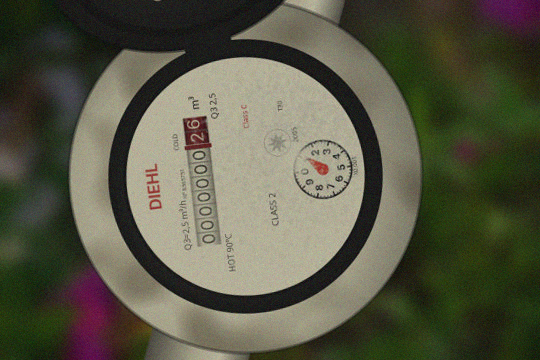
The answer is **0.261** m³
